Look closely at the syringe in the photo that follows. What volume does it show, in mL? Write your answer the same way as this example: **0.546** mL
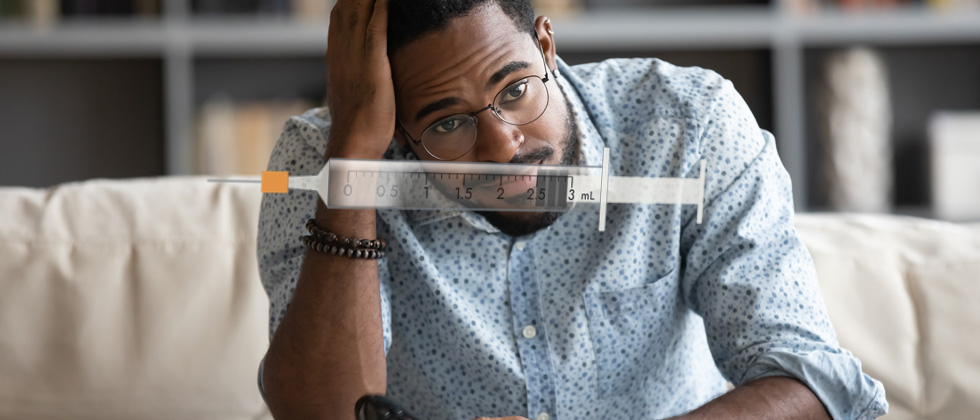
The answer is **2.5** mL
